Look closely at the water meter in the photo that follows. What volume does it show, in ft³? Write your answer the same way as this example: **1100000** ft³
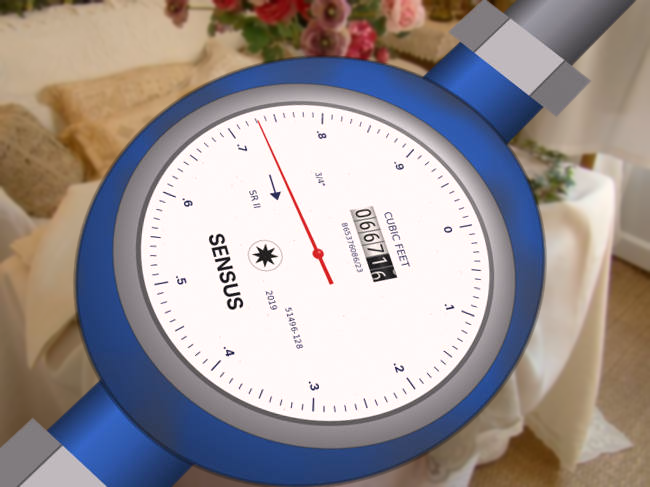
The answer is **66715.73** ft³
